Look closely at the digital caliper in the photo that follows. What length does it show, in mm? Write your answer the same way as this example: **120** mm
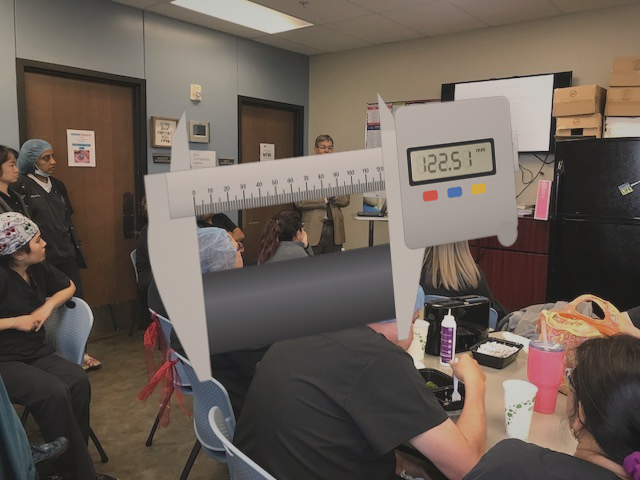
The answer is **122.51** mm
